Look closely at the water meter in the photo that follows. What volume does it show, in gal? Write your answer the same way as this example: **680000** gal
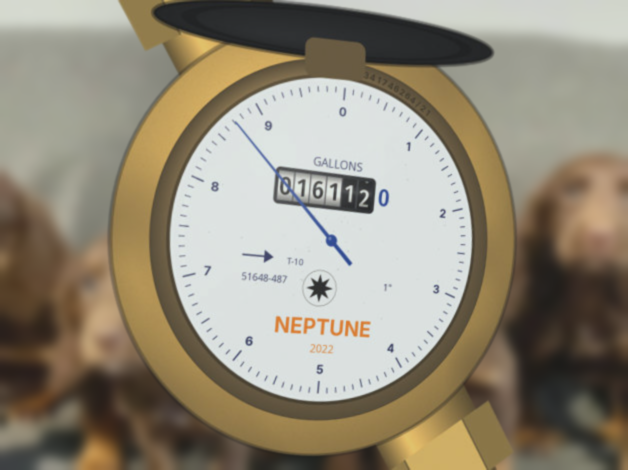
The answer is **161118.7** gal
